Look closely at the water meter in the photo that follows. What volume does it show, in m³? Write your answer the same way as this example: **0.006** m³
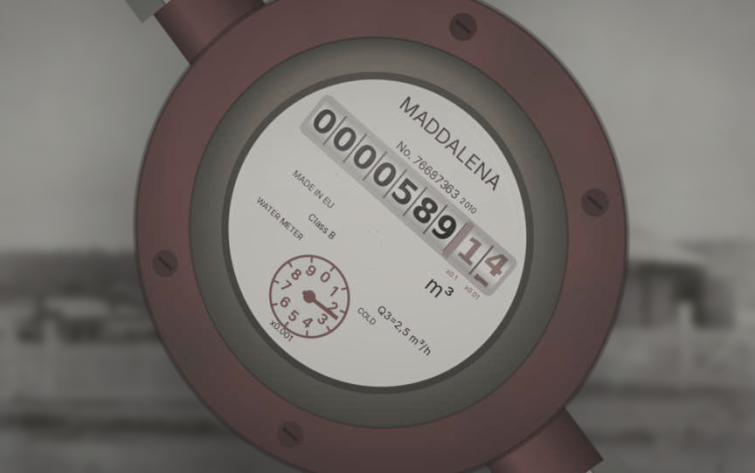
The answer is **589.142** m³
